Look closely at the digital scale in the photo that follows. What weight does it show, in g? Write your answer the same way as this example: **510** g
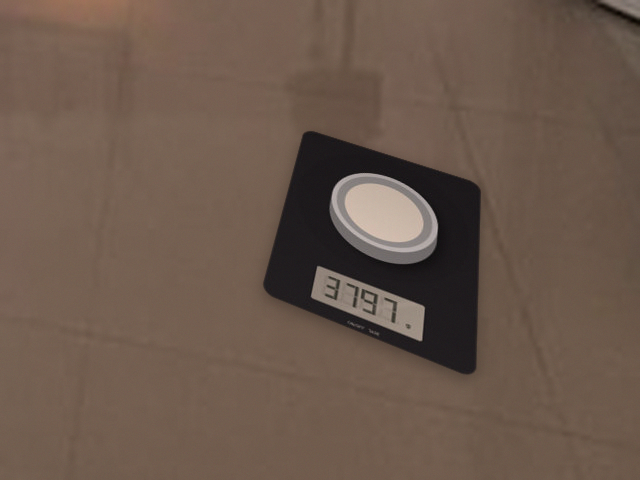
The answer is **3797** g
